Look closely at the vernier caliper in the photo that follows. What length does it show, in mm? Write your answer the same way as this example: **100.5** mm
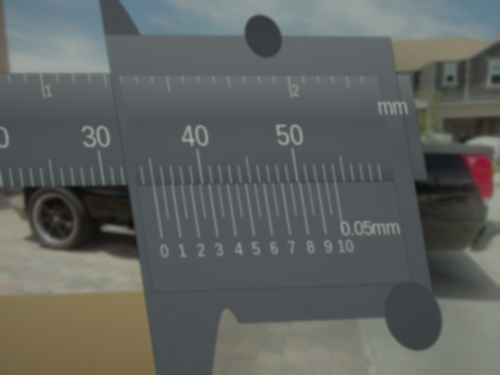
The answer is **35.0** mm
